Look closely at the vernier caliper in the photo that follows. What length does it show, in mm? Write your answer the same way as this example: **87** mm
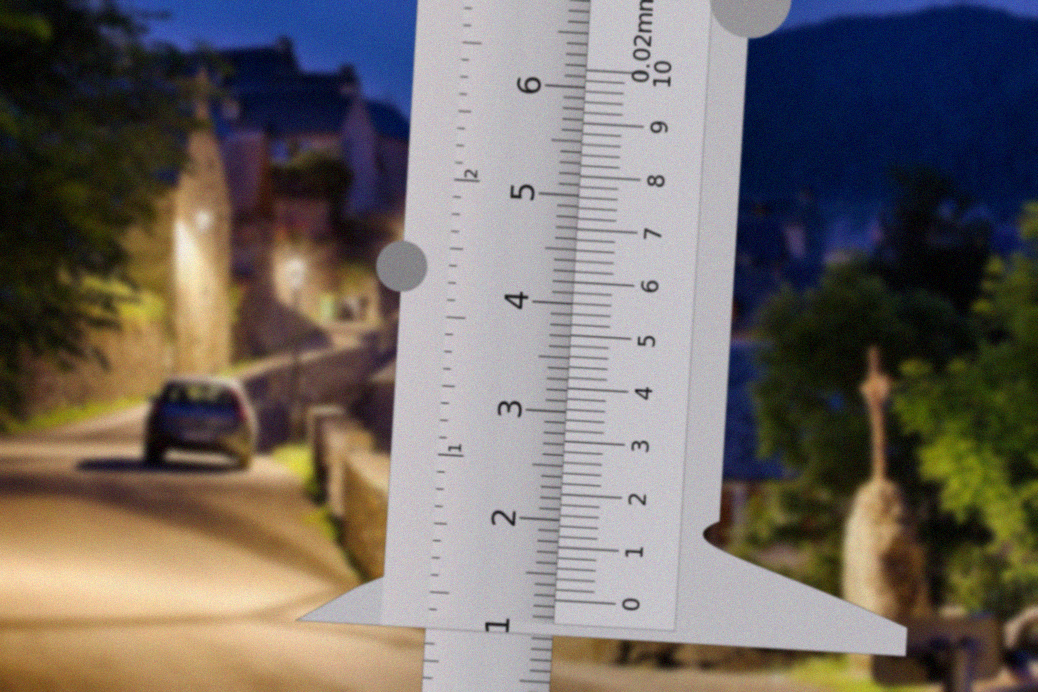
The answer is **12.6** mm
